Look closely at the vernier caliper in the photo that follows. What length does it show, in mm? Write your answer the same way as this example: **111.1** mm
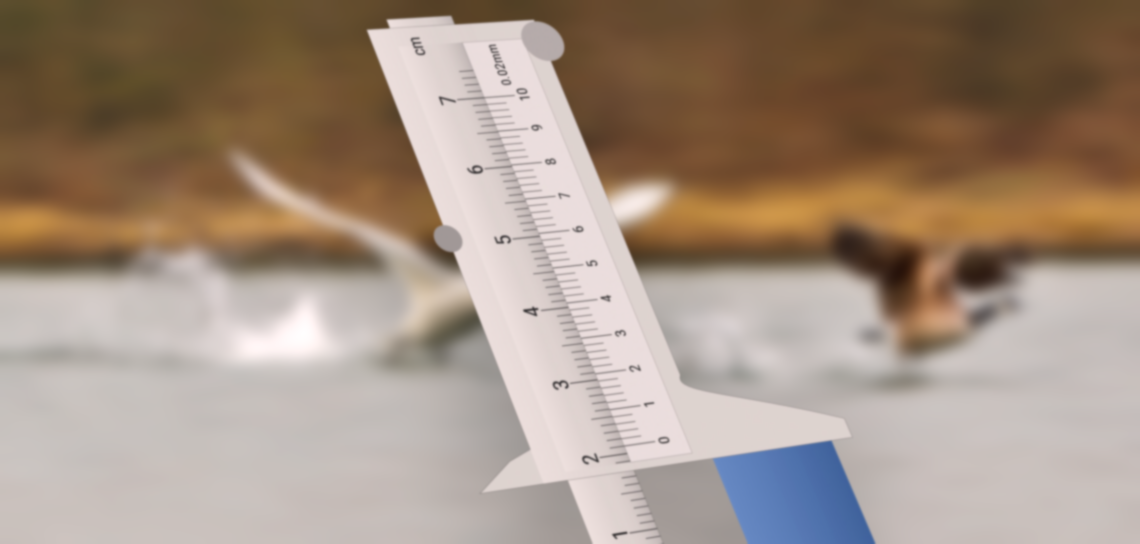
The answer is **21.0** mm
